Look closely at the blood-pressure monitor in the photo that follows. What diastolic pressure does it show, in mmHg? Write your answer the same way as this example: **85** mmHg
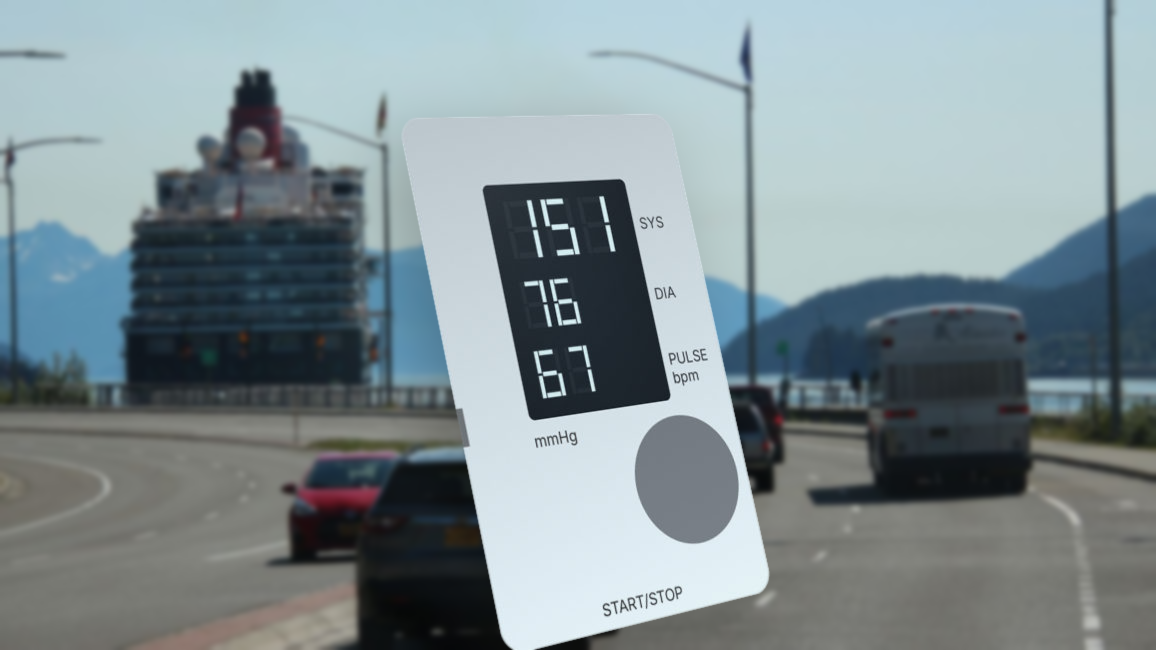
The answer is **76** mmHg
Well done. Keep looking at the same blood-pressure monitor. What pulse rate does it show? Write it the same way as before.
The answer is **67** bpm
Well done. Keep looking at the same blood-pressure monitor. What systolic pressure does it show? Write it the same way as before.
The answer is **151** mmHg
